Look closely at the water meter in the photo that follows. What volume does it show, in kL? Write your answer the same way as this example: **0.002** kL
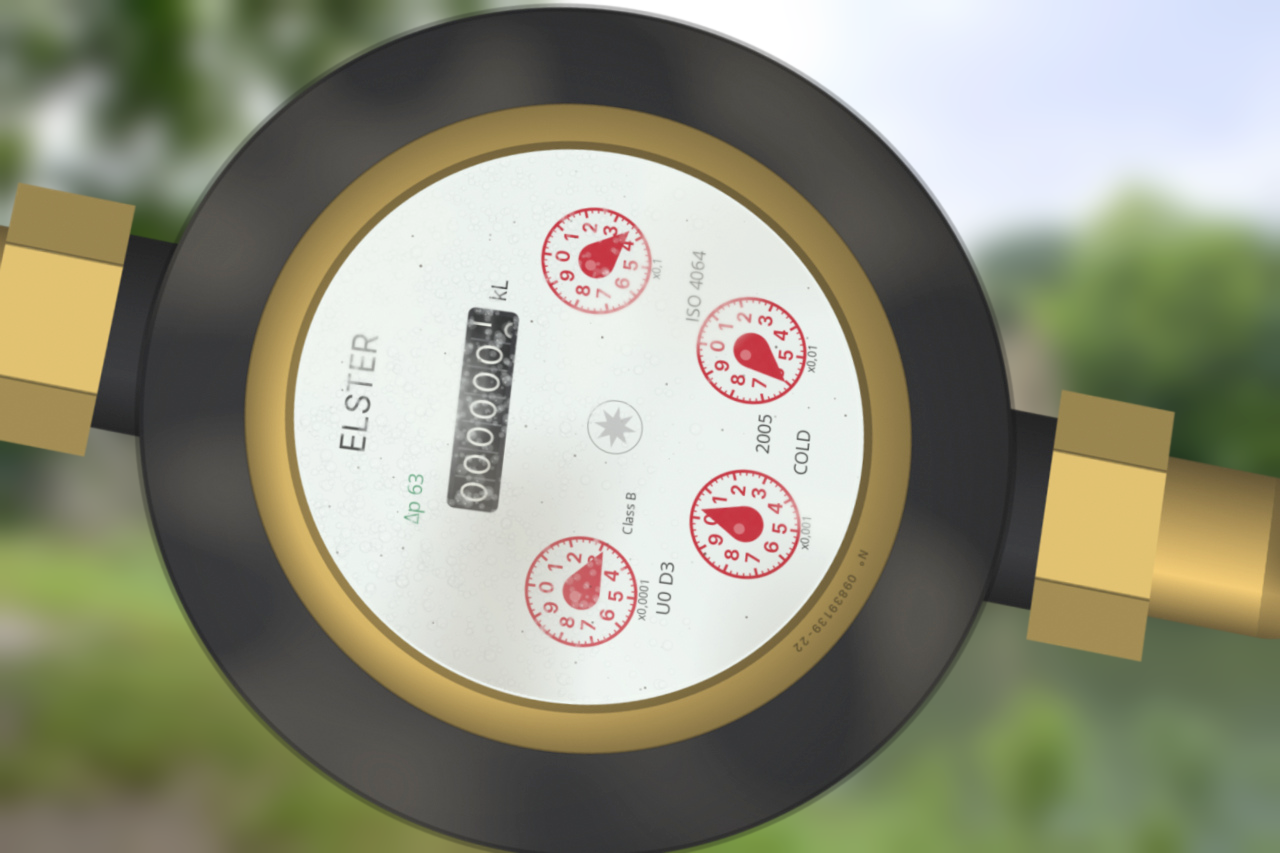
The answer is **1.3603** kL
